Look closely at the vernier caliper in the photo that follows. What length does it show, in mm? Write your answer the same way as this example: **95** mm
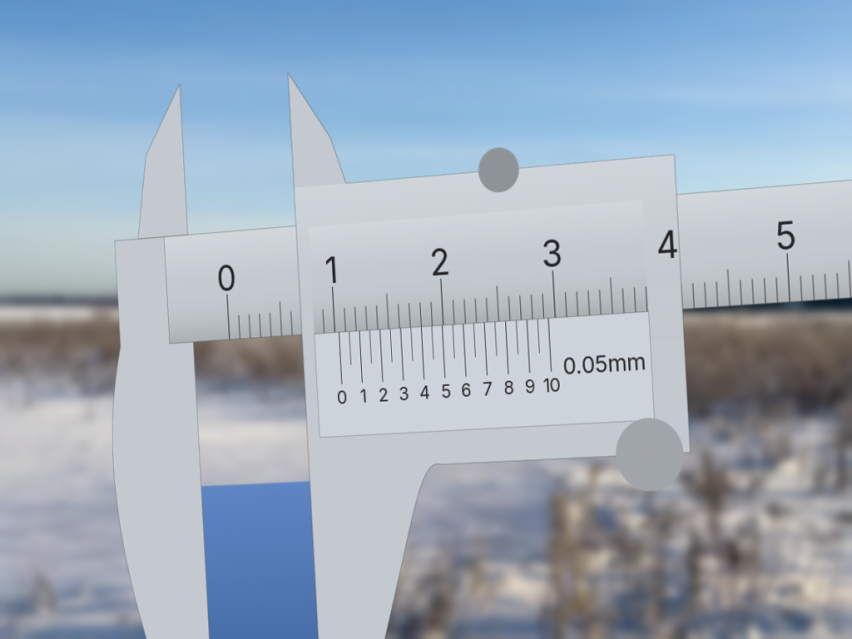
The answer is **10.4** mm
